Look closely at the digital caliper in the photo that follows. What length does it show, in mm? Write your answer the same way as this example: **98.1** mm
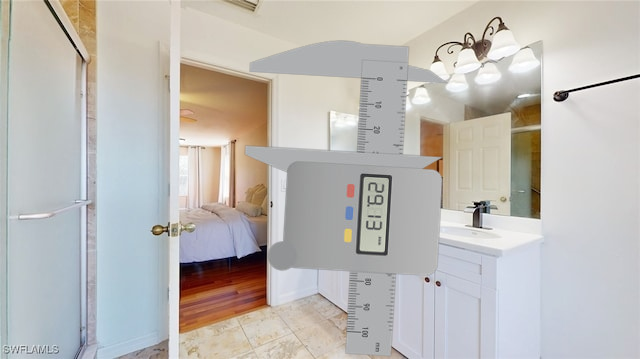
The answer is **29.13** mm
